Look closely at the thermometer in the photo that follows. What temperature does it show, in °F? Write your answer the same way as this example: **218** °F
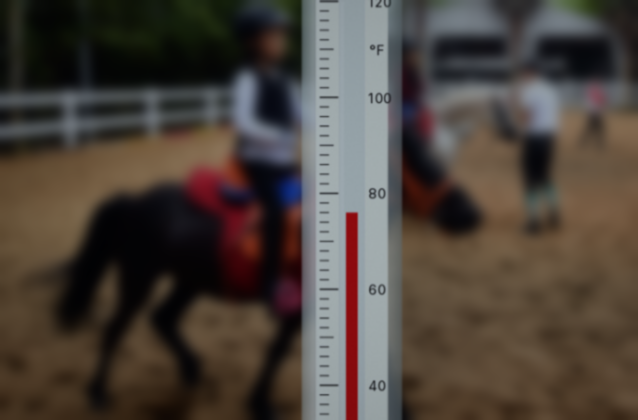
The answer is **76** °F
